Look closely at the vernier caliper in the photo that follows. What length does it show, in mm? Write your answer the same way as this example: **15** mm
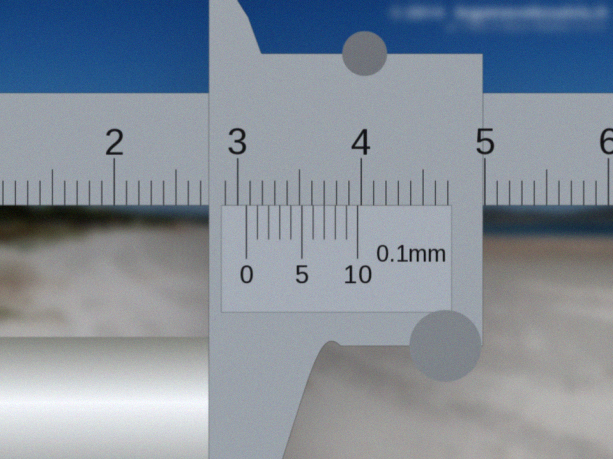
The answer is **30.7** mm
